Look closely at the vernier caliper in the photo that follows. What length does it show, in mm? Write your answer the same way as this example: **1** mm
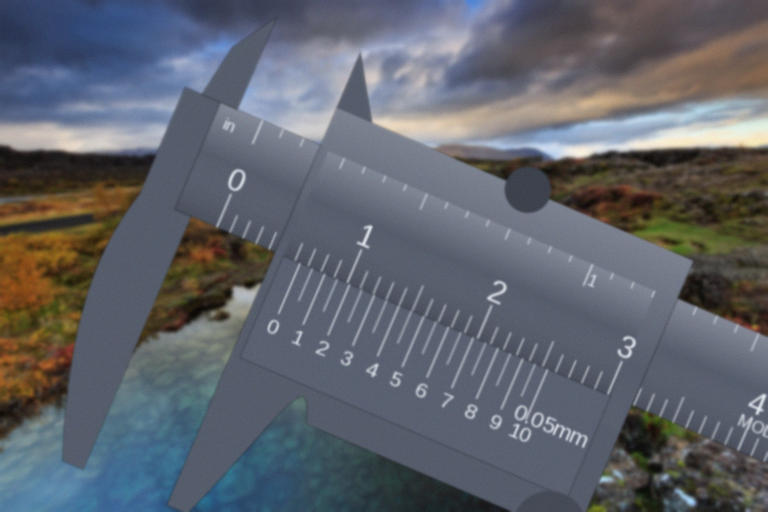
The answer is **6.4** mm
